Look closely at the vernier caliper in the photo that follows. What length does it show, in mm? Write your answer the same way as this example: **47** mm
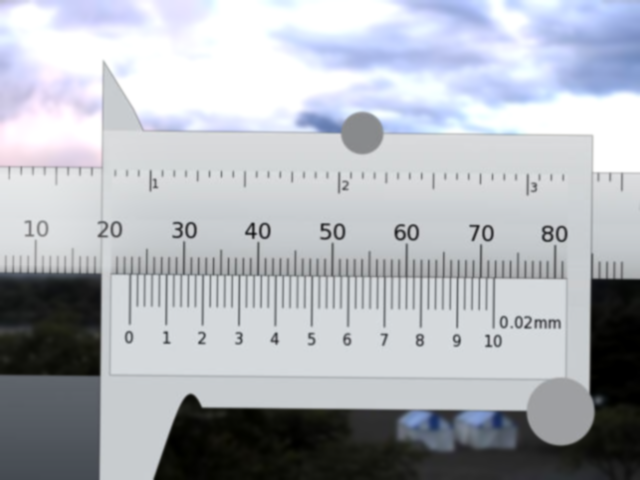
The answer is **22.8** mm
